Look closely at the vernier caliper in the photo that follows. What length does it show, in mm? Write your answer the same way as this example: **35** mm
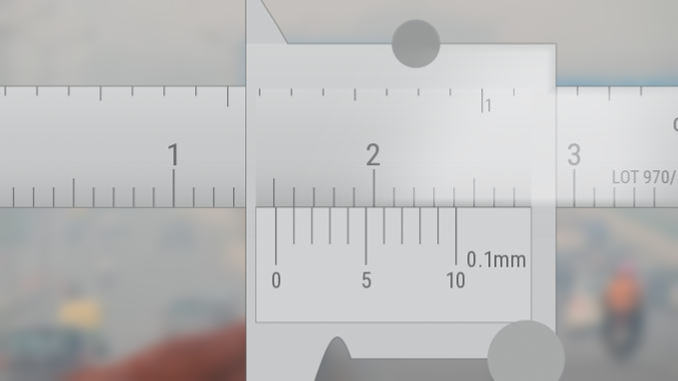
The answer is **15.1** mm
